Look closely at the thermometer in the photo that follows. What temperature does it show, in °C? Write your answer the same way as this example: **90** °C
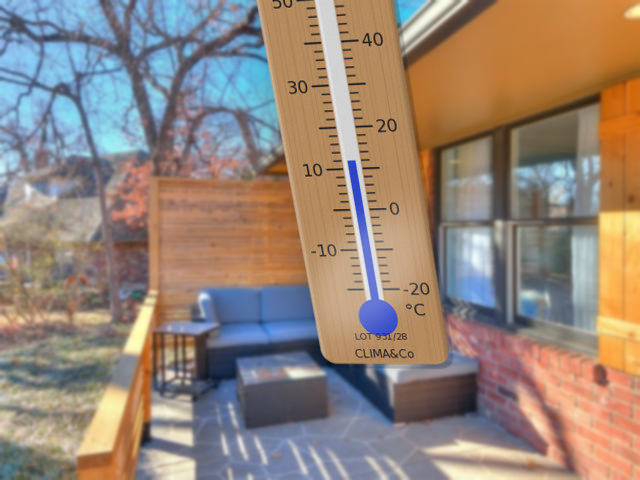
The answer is **12** °C
